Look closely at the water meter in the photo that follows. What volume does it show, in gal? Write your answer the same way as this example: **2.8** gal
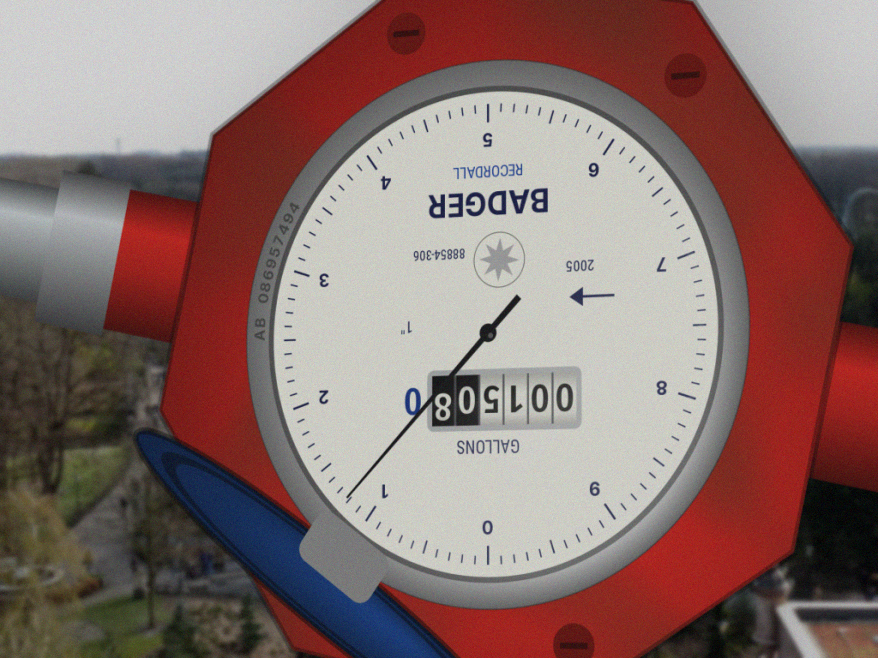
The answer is **15081.2** gal
